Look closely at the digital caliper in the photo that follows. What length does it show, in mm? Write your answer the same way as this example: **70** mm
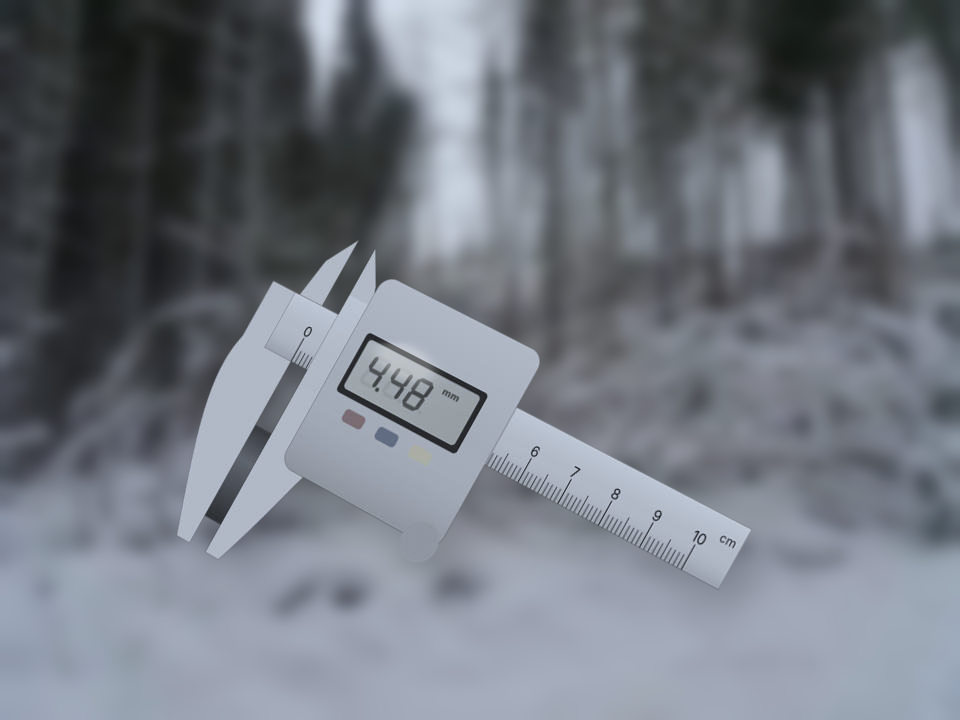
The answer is **4.48** mm
